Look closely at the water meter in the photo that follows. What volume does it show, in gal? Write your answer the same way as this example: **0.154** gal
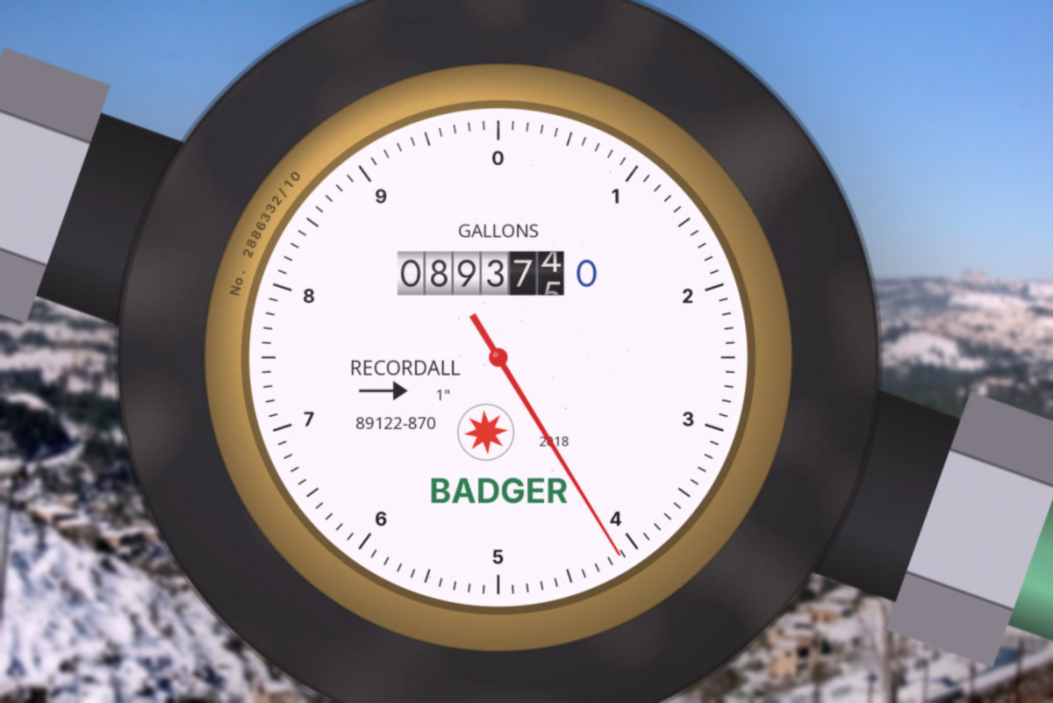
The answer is **893744.1** gal
